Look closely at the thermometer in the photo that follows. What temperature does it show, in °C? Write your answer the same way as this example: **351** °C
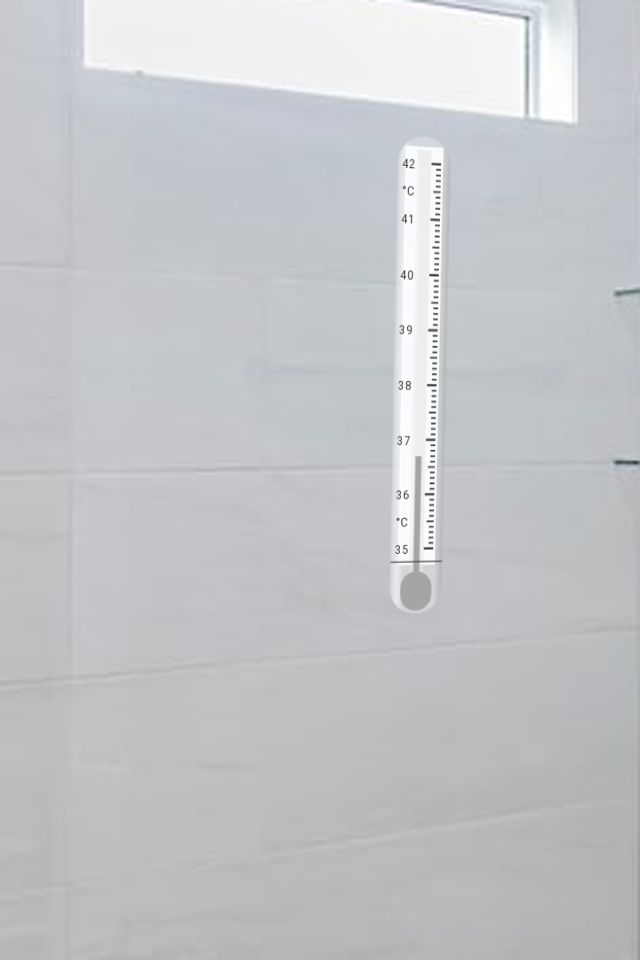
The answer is **36.7** °C
